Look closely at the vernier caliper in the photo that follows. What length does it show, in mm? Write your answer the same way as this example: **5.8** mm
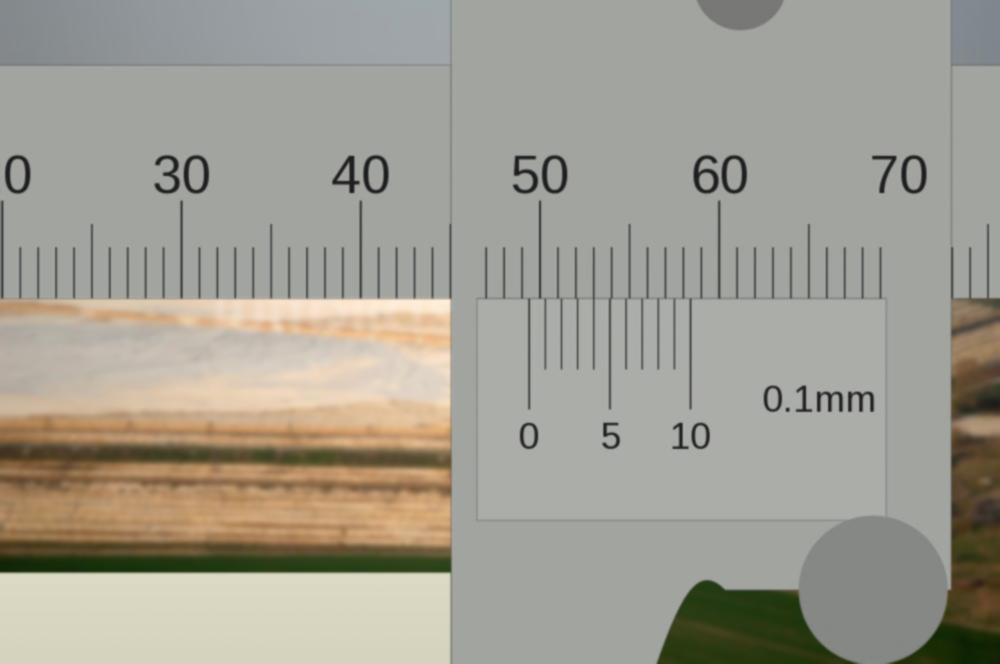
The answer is **49.4** mm
